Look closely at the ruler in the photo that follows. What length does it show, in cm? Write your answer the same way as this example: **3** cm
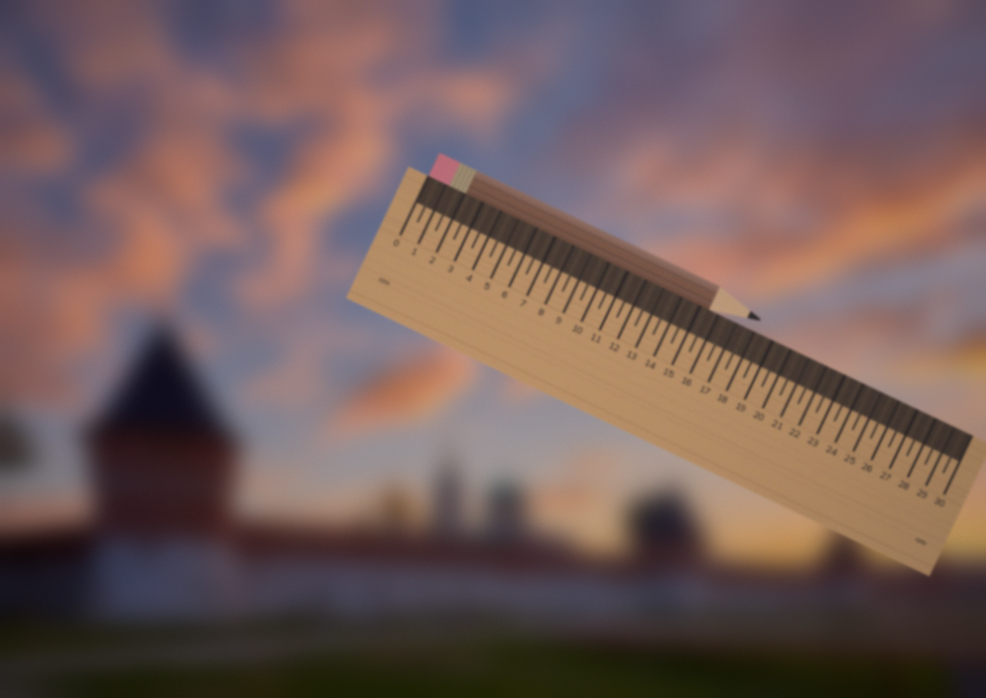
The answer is **18** cm
